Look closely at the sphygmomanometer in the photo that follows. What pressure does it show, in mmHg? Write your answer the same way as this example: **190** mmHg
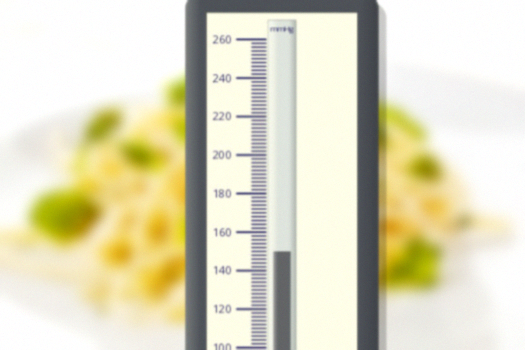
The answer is **150** mmHg
